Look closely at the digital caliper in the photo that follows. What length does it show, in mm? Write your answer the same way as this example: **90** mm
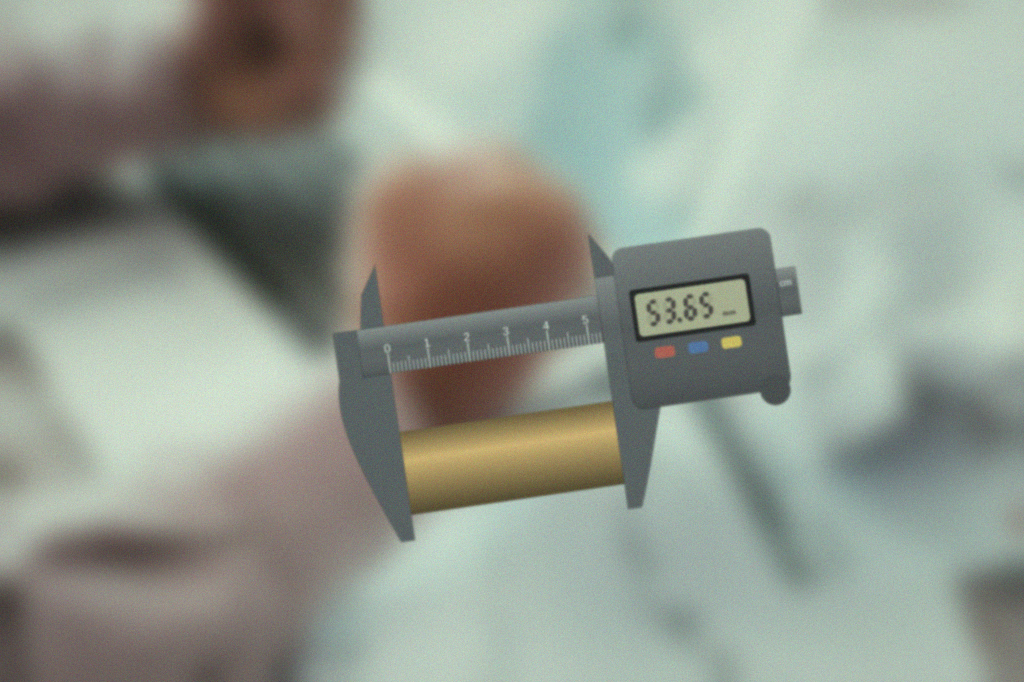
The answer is **53.65** mm
